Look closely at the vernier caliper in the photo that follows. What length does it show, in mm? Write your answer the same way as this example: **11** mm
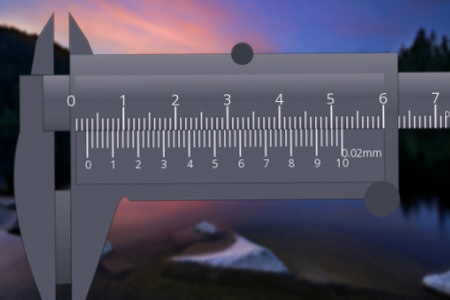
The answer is **3.0** mm
